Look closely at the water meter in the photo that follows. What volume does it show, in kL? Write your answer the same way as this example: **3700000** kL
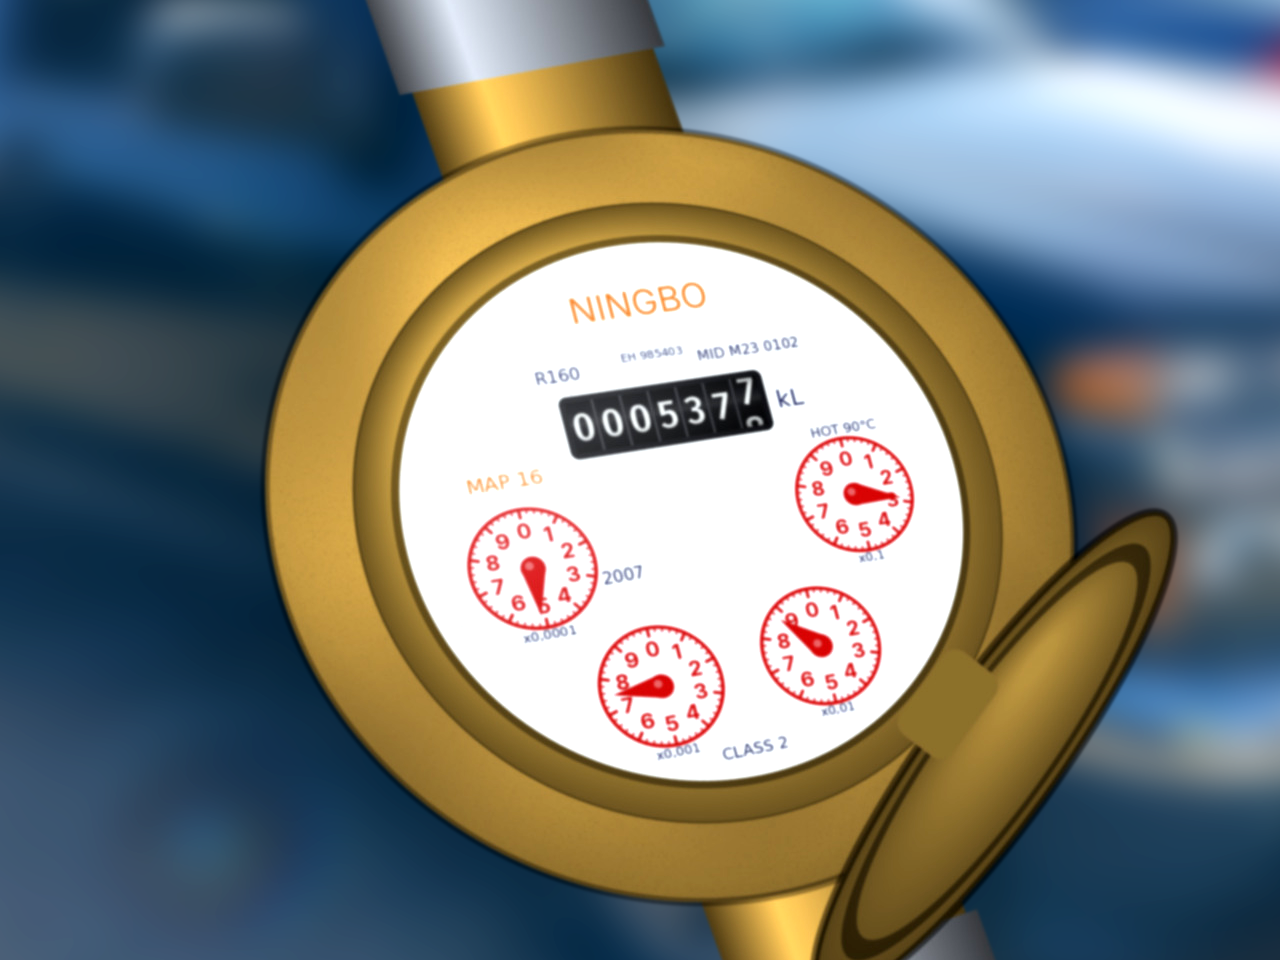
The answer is **5377.2875** kL
